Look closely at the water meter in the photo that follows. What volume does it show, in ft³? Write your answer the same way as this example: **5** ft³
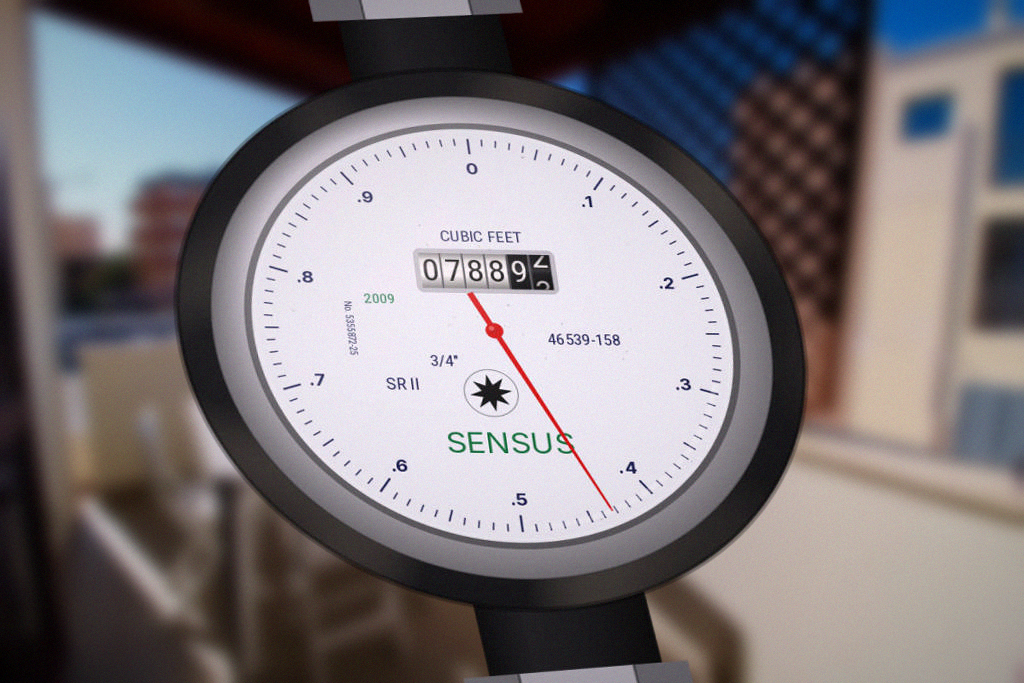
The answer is **78892.43** ft³
